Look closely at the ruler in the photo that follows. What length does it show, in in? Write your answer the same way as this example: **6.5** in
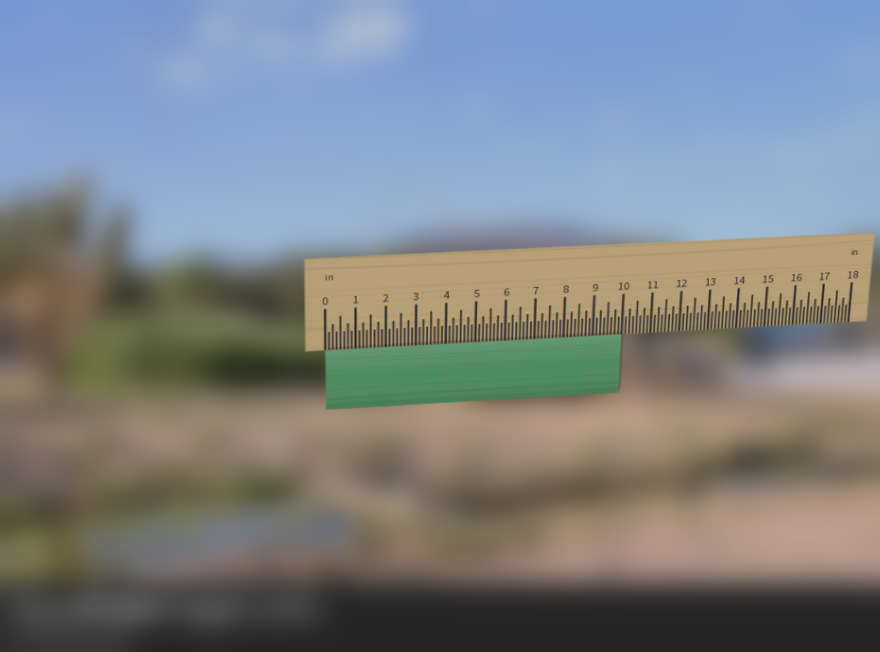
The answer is **10** in
